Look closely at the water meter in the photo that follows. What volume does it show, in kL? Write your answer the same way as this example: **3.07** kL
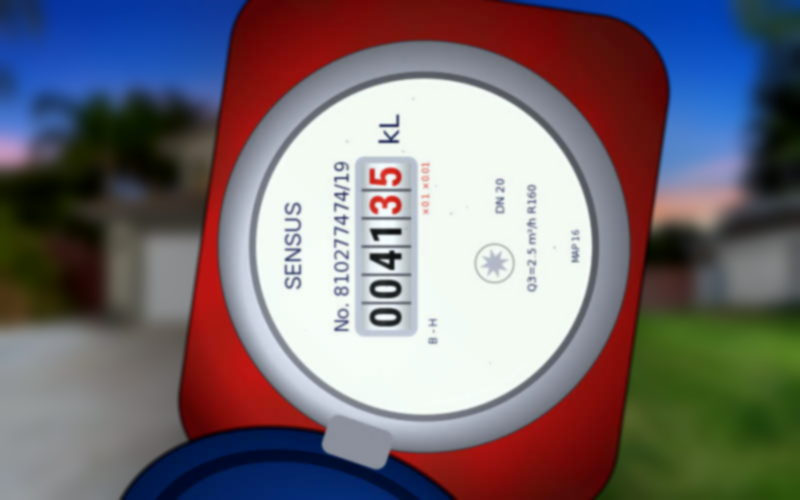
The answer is **41.35** kL
